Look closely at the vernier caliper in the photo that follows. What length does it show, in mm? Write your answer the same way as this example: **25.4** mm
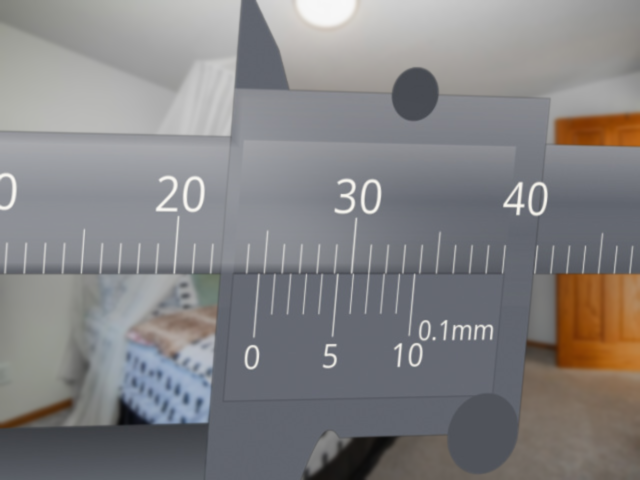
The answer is **24.7** mm
